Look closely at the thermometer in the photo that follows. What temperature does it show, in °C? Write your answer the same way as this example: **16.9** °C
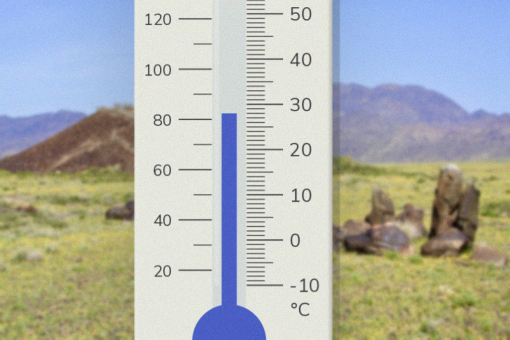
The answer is **28** °C
